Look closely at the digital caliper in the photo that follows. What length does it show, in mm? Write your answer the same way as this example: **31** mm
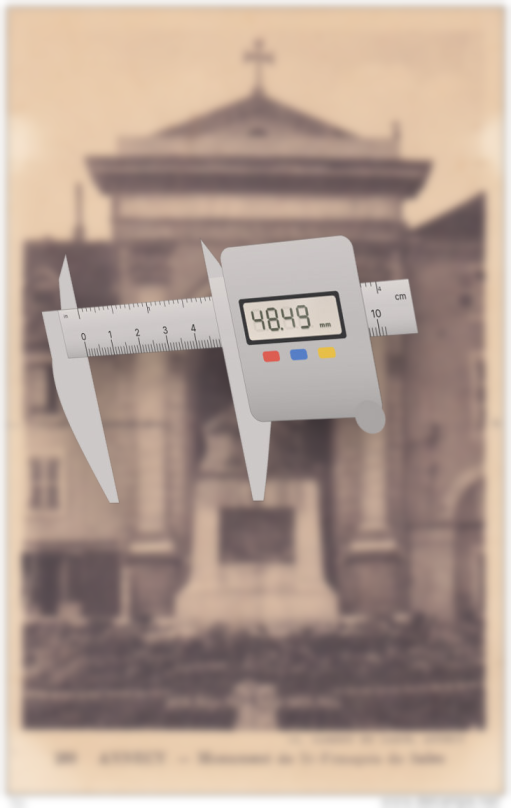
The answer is **48.49** mm
